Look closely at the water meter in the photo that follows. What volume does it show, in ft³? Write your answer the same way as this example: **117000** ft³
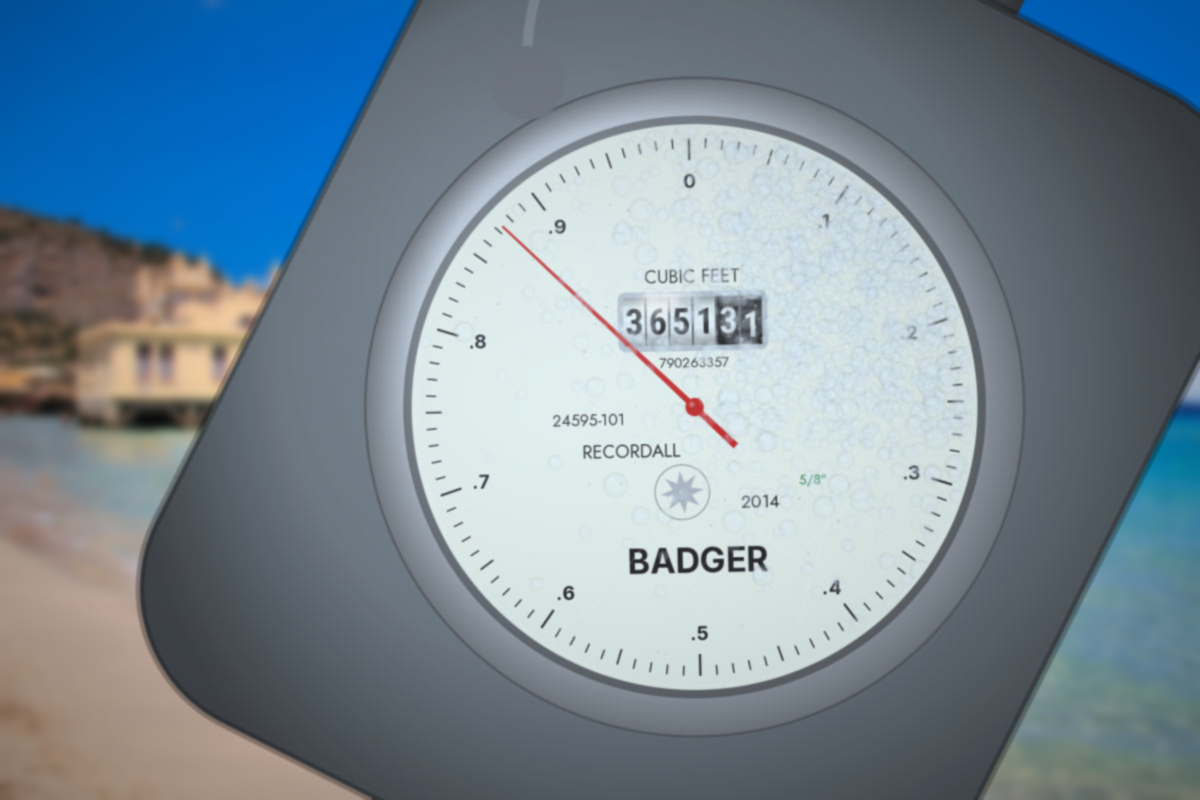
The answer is **365130.87** ft³
